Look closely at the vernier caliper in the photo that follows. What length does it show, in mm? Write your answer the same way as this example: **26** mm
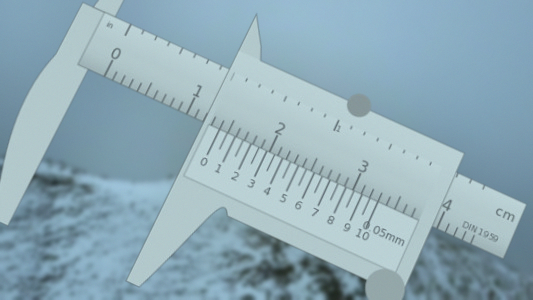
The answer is **14.0** mm
